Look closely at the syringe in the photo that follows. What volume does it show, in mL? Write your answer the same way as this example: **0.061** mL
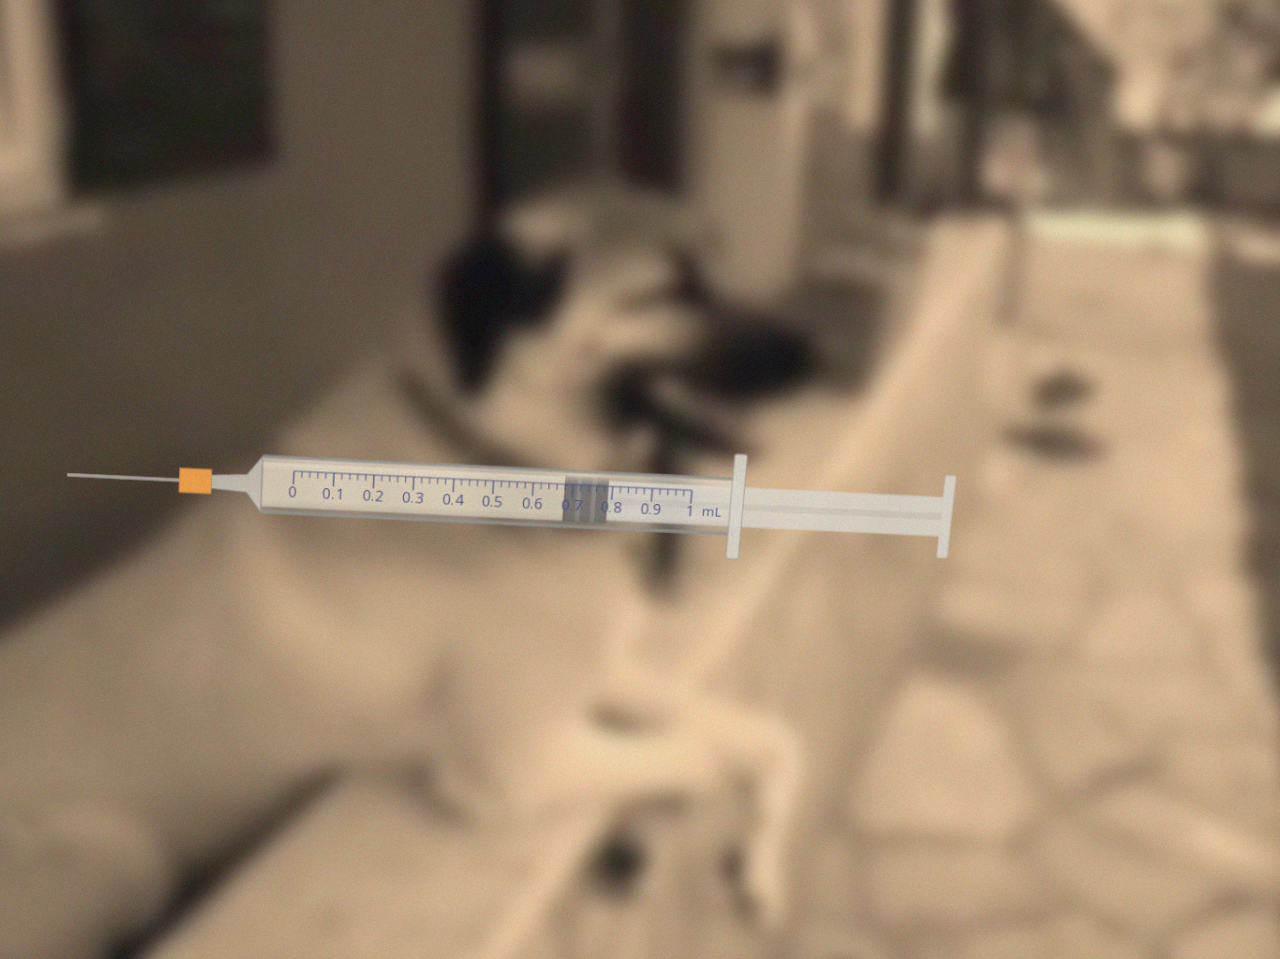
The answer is **0.68** mL
